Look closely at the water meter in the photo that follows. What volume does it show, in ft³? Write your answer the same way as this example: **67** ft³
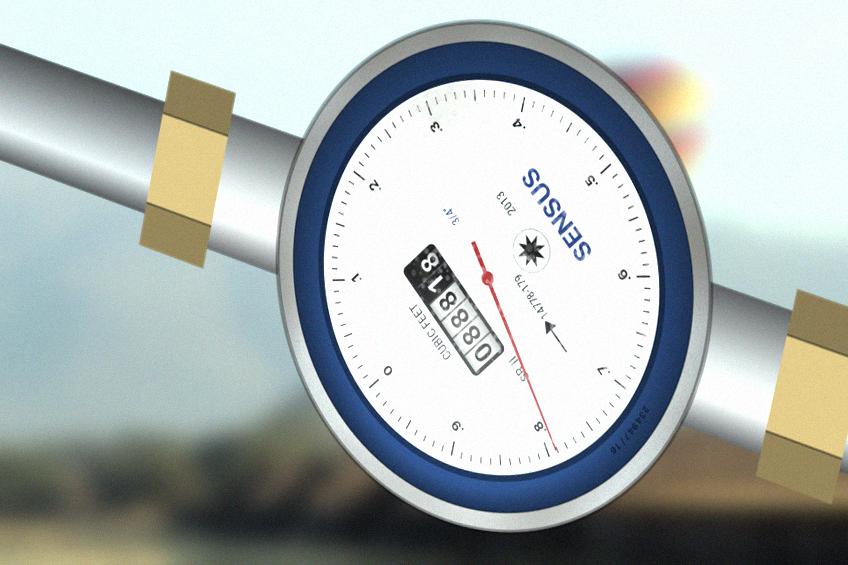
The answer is **88817.79** ft³
